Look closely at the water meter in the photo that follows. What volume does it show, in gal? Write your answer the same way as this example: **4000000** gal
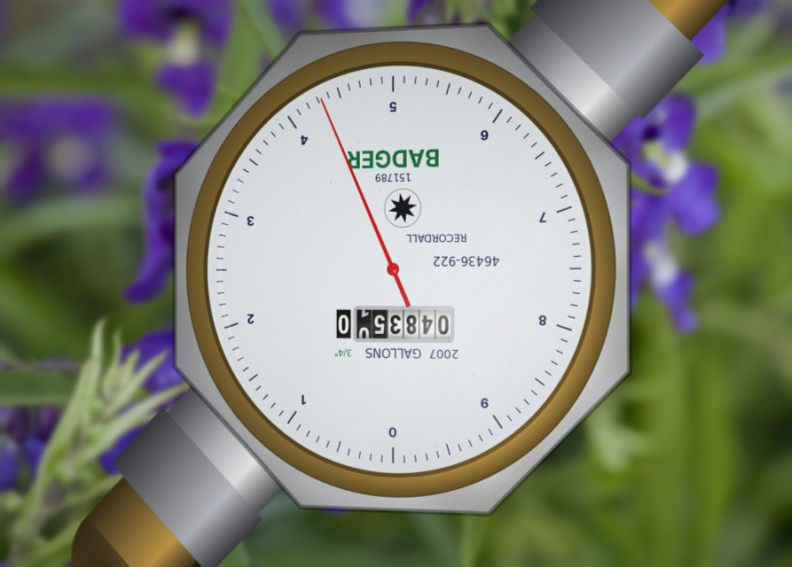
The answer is **483504.3** gal
